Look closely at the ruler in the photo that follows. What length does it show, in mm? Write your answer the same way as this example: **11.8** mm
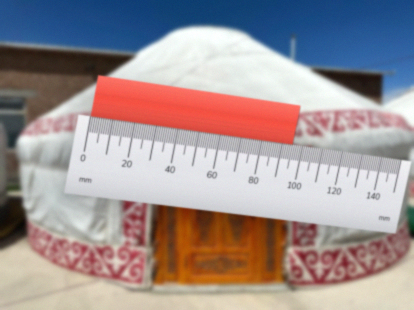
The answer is **95** mm
